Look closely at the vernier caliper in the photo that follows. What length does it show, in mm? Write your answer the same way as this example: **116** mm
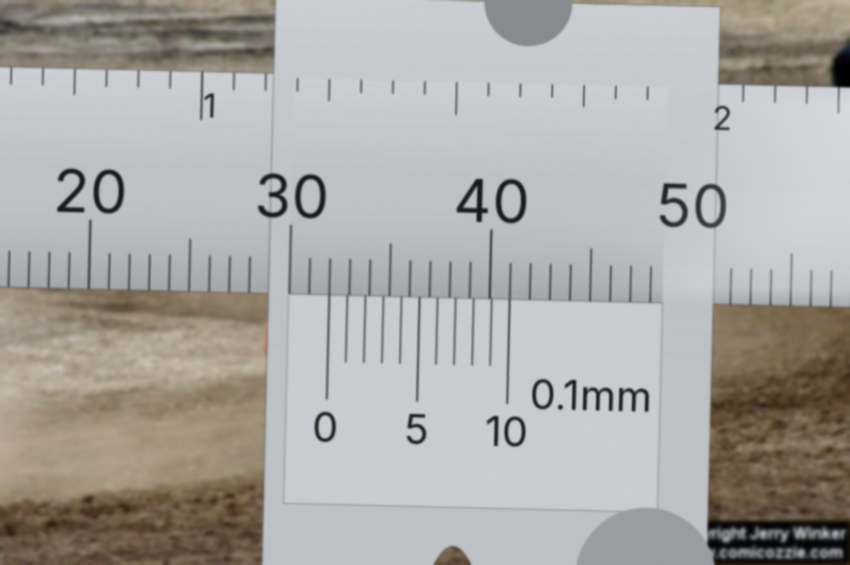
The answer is **32.0** mm
